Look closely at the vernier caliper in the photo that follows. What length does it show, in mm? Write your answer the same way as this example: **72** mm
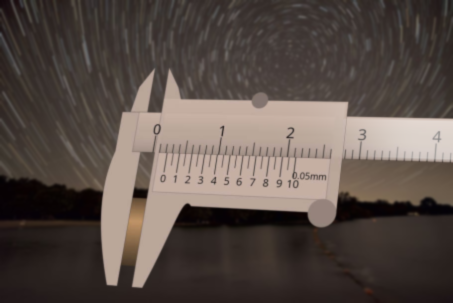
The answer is **2.2** mm
